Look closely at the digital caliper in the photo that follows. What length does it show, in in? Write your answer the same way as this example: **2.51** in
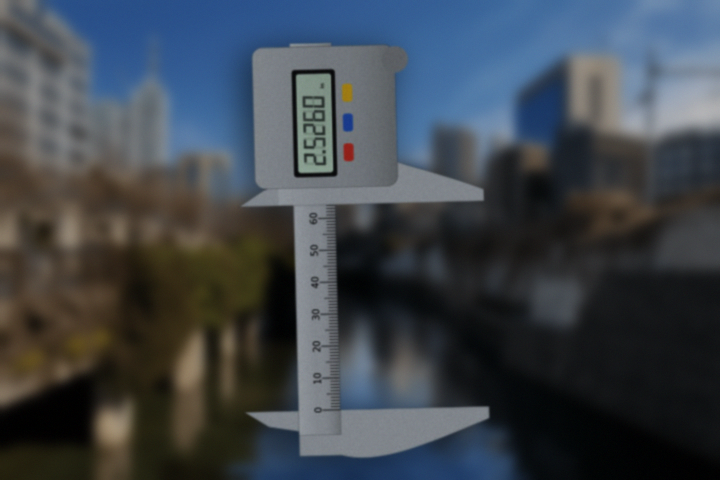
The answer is **2.5260** in
